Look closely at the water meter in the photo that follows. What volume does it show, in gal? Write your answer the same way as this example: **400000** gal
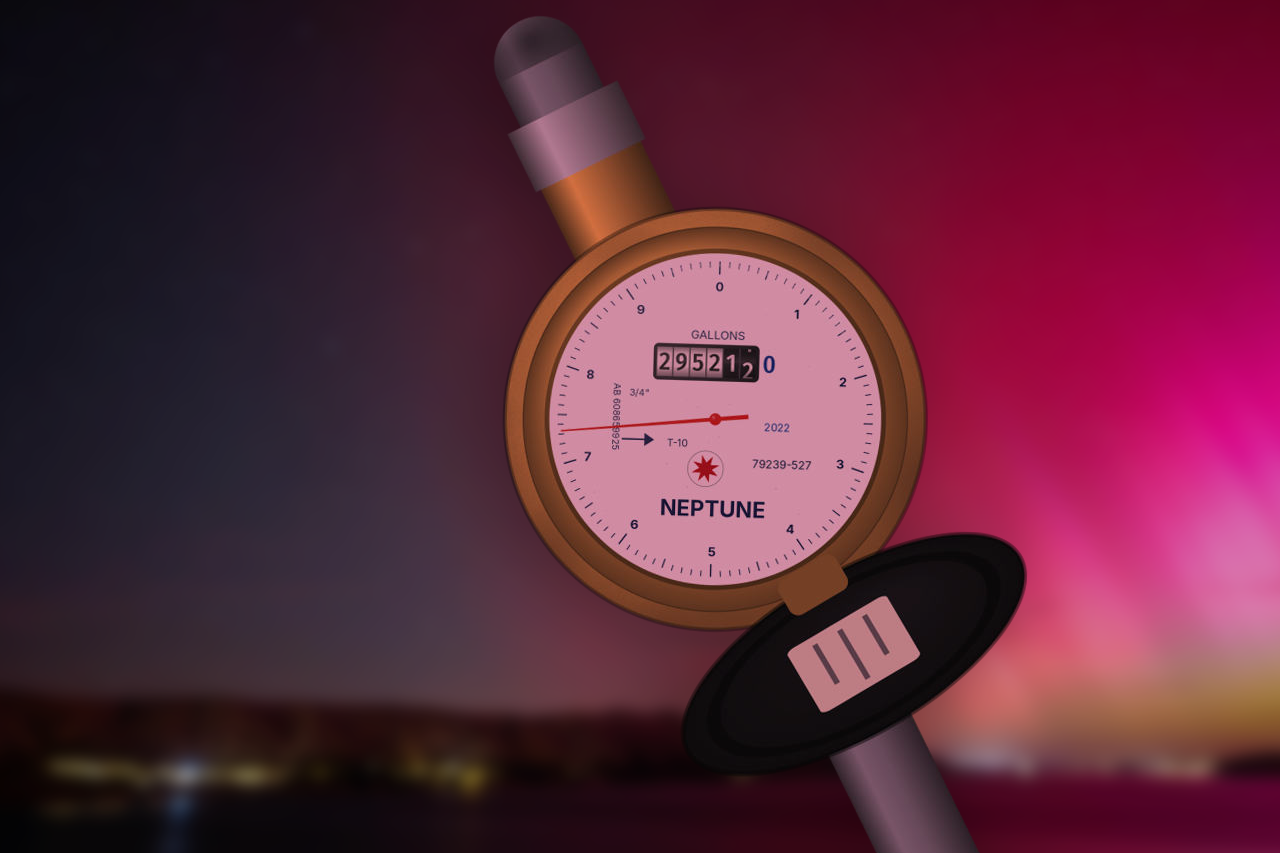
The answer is **2952117.3** gal
